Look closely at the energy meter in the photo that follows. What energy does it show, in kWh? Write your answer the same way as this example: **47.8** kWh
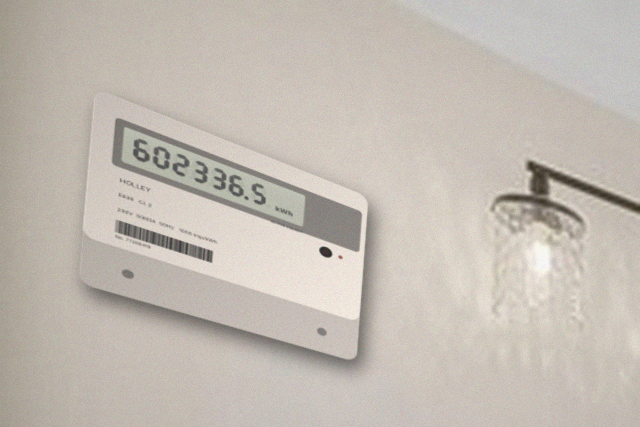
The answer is **602336.5** kWh
